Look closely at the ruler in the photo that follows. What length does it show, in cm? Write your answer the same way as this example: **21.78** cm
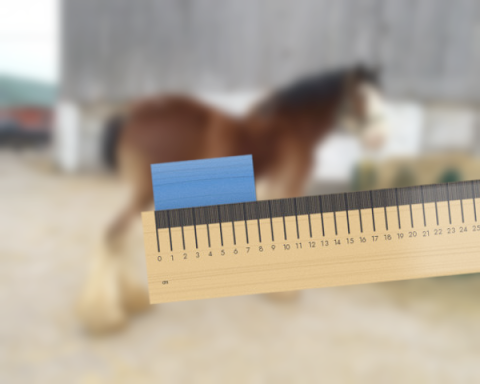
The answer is **8** cm
